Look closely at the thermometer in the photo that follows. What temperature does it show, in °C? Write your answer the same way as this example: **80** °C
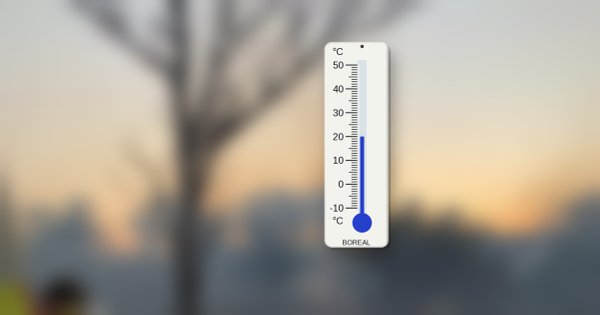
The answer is **20** °C
